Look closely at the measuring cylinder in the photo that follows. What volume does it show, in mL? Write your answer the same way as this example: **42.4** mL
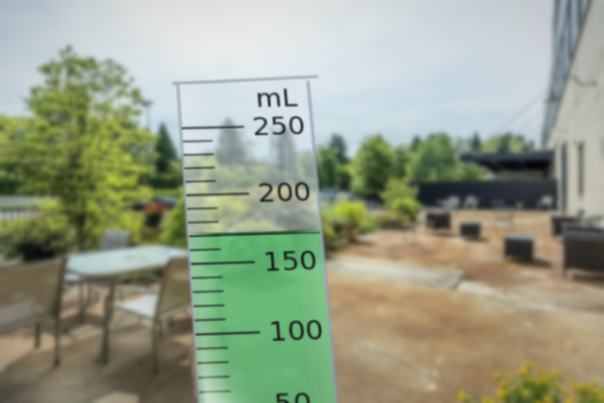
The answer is **170** mL
